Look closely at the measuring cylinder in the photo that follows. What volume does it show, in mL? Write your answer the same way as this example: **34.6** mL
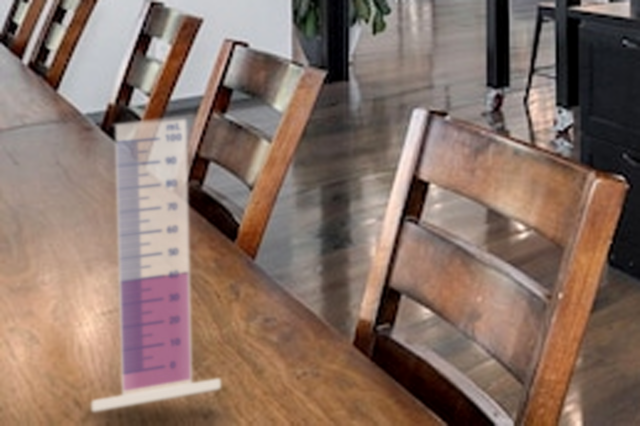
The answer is **40** mL
